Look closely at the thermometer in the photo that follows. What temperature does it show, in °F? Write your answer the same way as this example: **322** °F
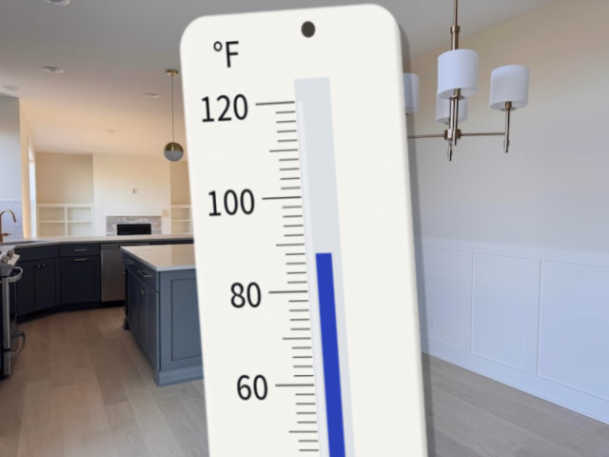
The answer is **88** °F
